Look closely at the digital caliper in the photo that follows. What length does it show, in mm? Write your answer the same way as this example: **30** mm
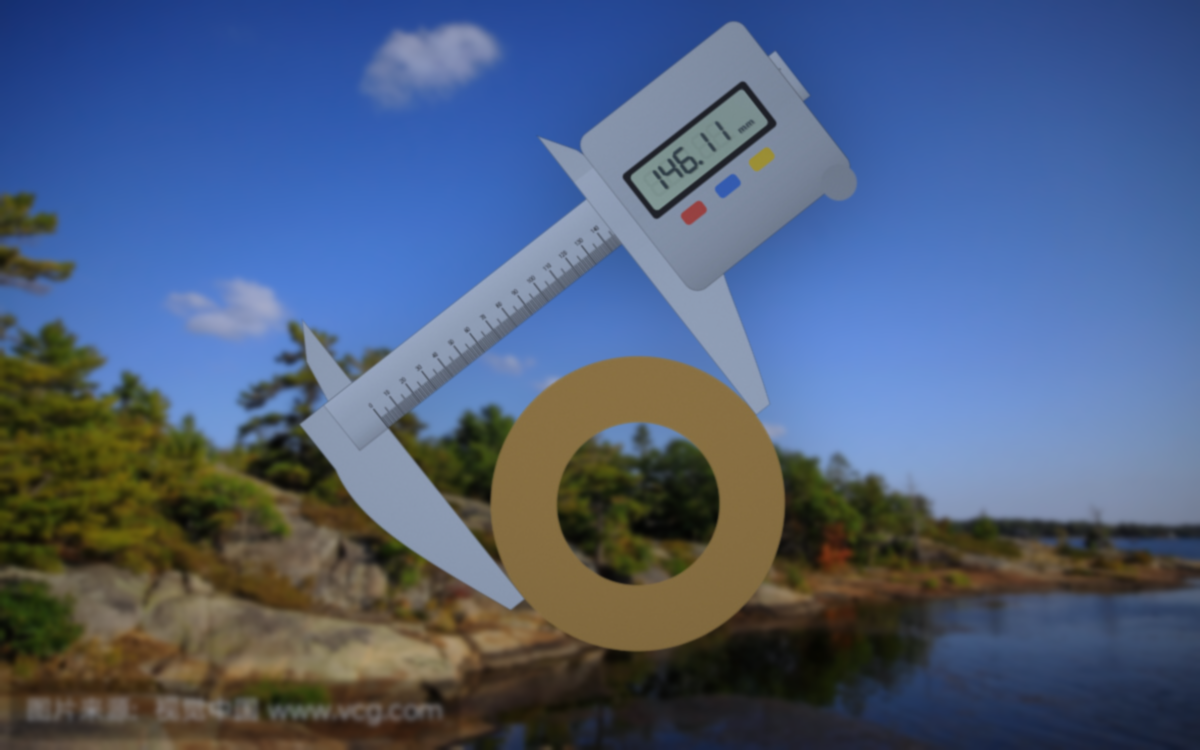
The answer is **146.11** mm
